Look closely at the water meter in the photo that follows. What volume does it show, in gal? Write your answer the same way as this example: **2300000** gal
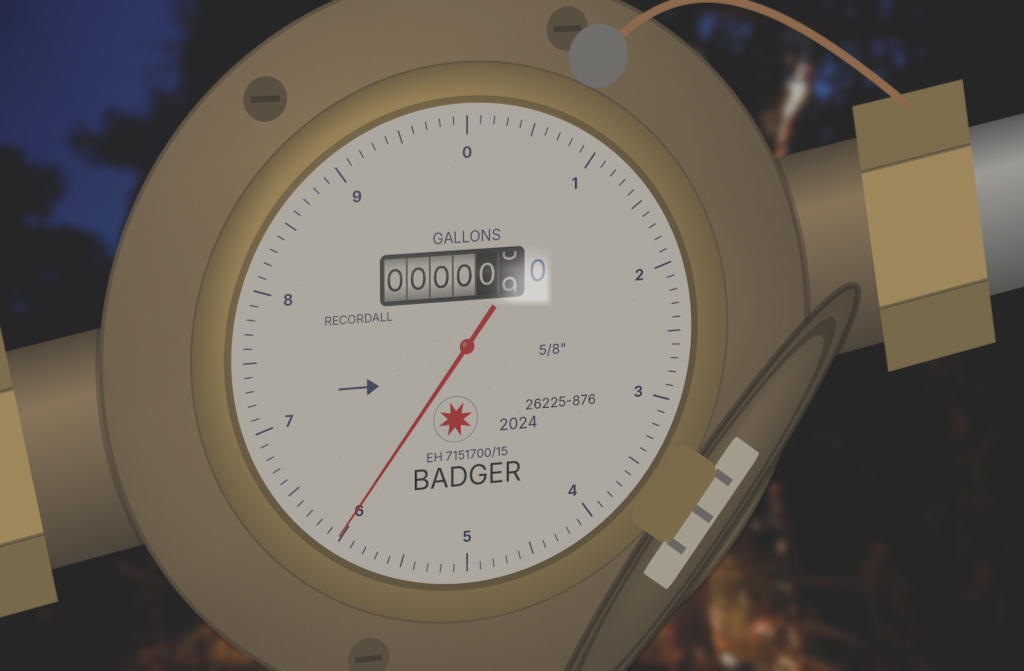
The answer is **86.0** gal
